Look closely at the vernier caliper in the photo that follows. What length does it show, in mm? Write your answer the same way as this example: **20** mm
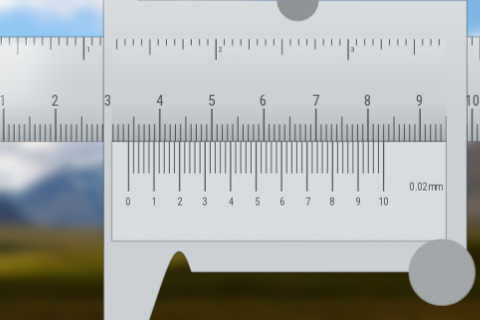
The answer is **34.0** mm
